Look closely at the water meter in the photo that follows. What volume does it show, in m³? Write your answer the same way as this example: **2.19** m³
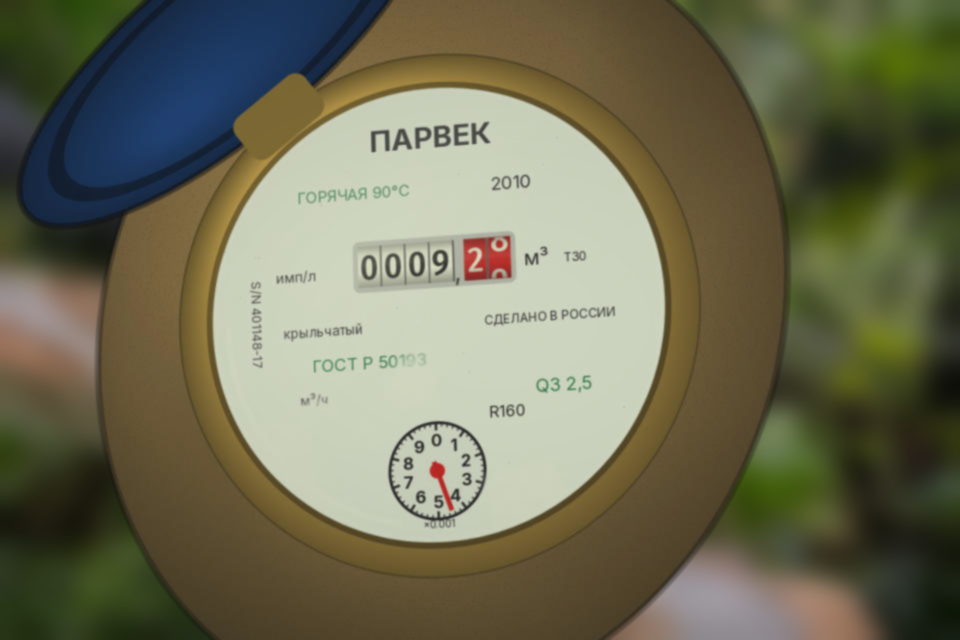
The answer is **9.284** m³
